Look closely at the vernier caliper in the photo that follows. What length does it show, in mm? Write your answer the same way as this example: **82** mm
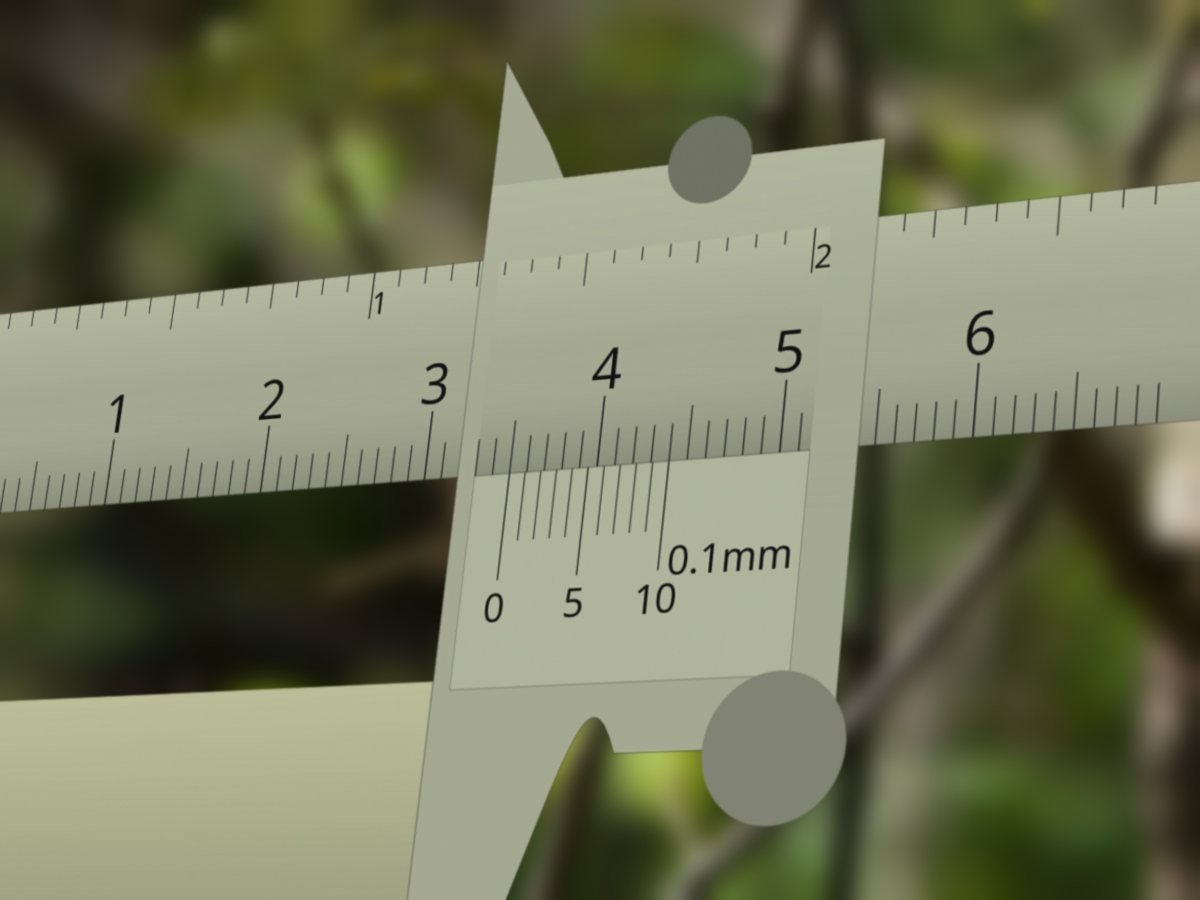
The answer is **35.0** mm
